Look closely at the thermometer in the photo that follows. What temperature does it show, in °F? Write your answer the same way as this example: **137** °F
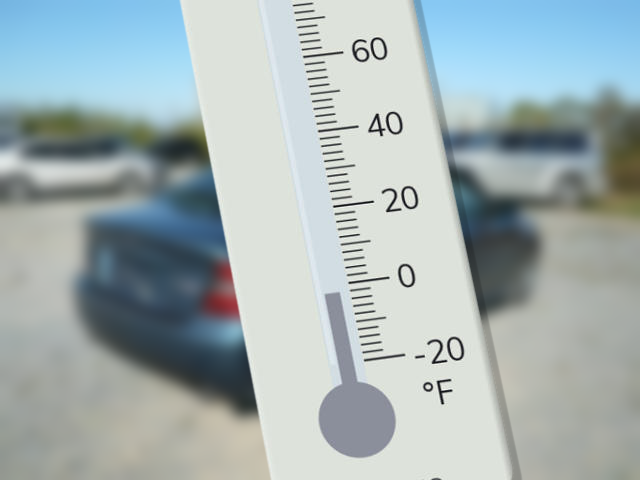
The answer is **-2** °F
